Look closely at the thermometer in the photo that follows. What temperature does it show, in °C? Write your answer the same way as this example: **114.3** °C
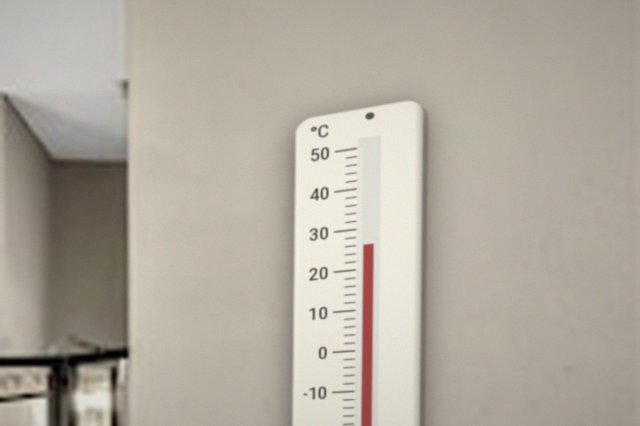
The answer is **26** °C
